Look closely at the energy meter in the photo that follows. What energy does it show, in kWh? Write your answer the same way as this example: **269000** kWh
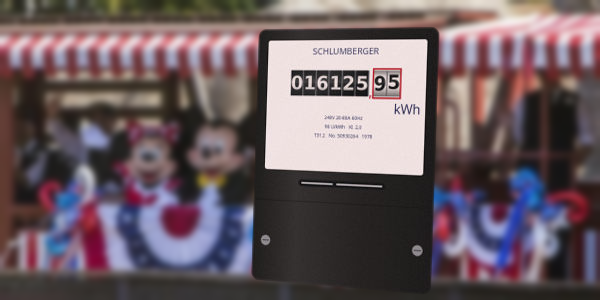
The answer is **16125.95** kWh
